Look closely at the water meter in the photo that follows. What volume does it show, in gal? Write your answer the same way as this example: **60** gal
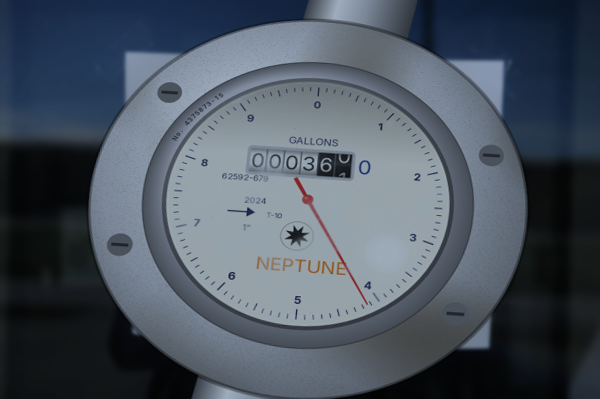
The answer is **3604.1** gal
